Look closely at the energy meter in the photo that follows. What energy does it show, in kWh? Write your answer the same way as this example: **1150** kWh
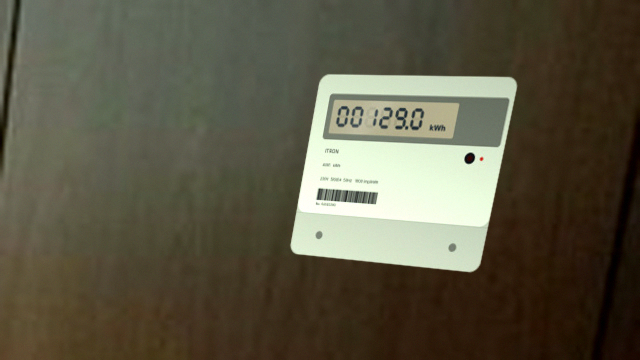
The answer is **129.0** kWh
